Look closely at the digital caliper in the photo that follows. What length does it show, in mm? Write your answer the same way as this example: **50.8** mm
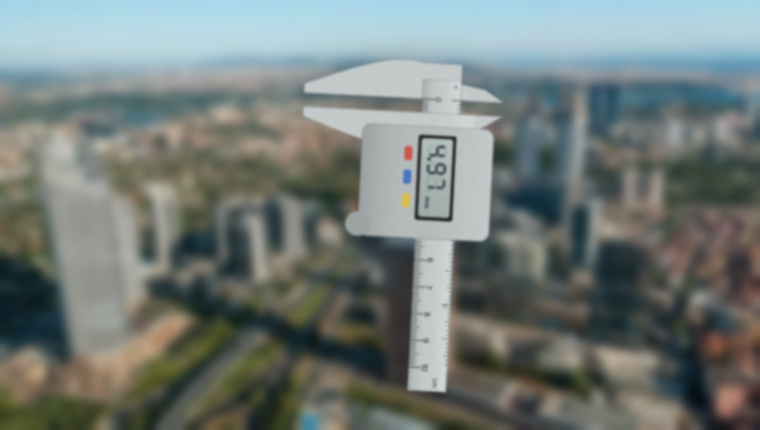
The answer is **4.97** mm
